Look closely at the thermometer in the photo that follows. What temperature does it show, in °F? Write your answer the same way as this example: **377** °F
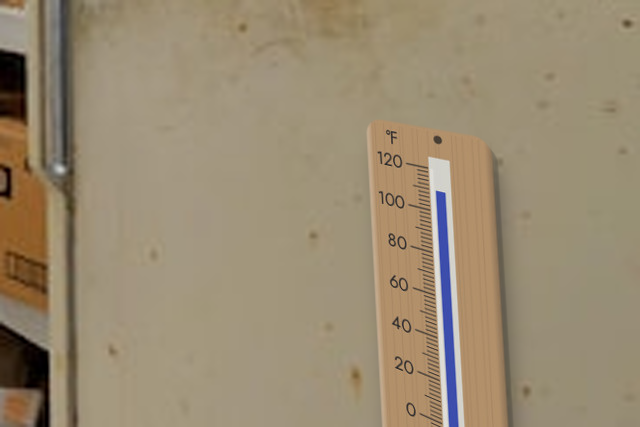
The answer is **110** °F
